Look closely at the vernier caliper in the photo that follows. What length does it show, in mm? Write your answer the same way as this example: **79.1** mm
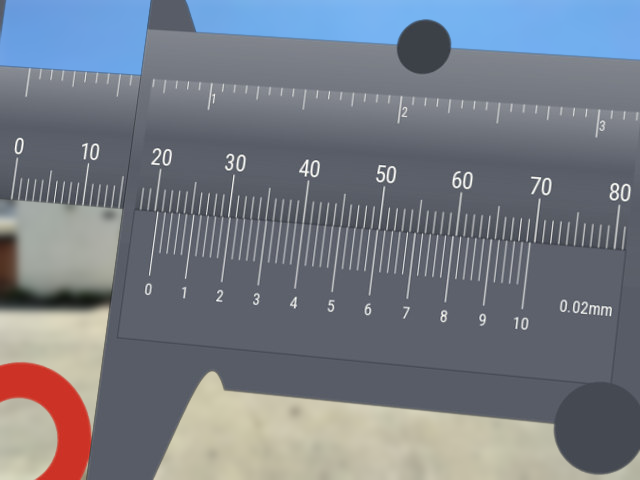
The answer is **20.4** mm
